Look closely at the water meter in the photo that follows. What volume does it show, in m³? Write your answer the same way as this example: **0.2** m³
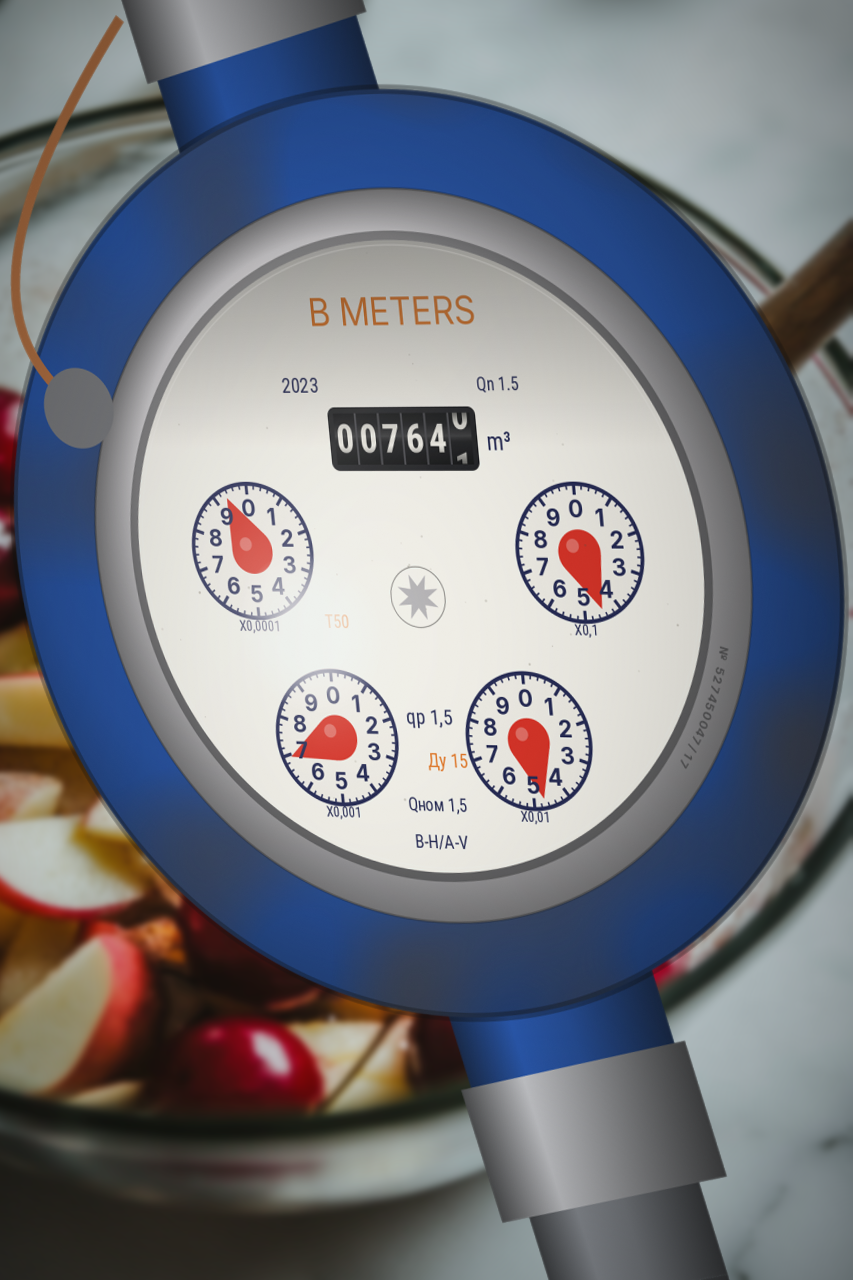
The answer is **7640.4469** m³
